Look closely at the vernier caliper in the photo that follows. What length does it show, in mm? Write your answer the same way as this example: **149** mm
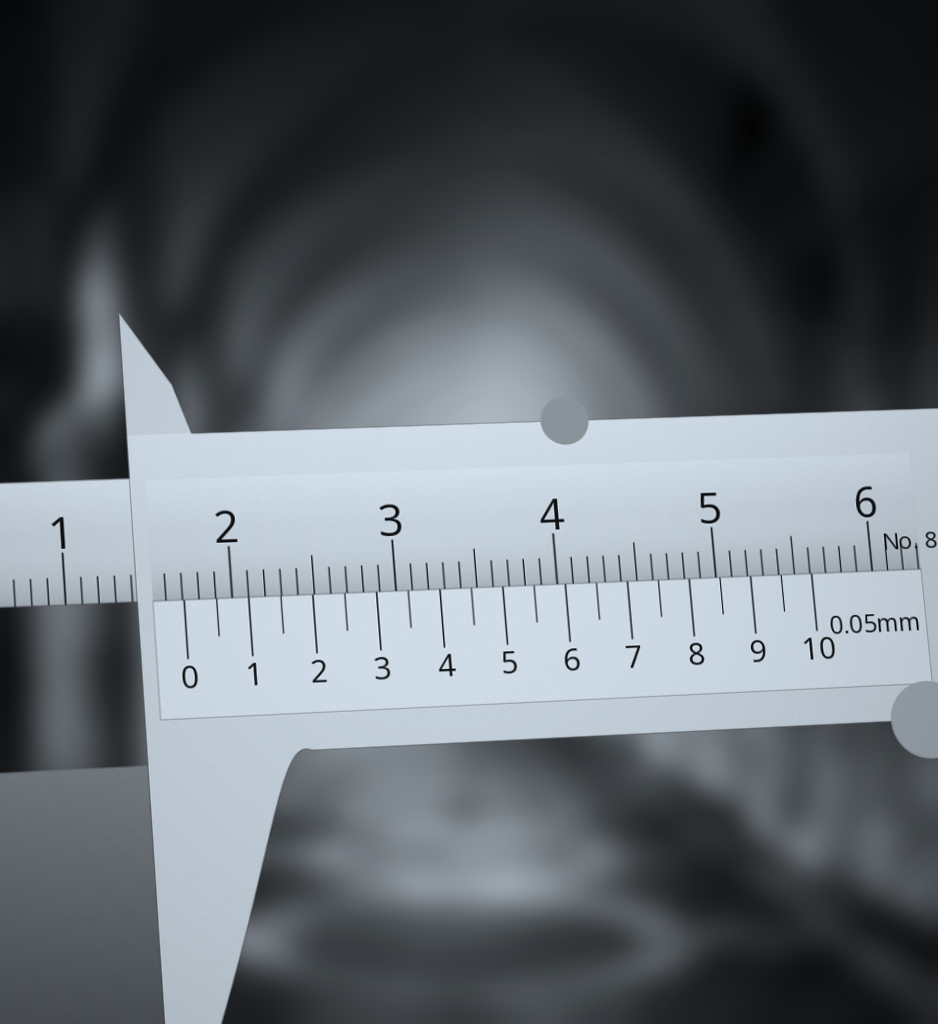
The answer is **17.1** mm
